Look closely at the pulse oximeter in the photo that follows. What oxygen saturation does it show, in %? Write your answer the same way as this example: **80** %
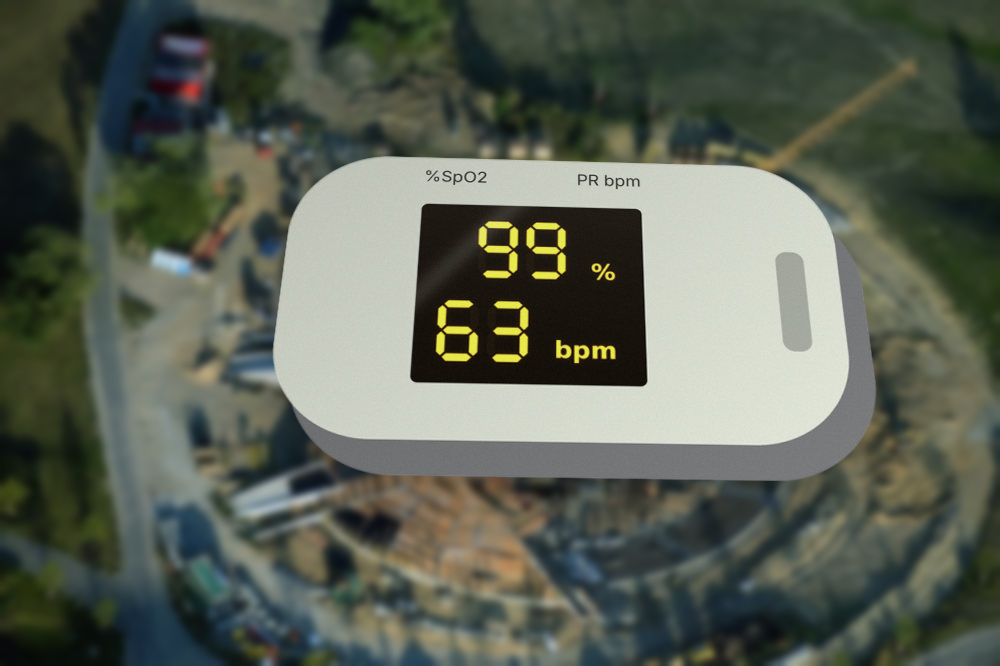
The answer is **99** %
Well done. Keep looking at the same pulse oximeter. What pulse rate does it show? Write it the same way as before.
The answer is **63** bpm
